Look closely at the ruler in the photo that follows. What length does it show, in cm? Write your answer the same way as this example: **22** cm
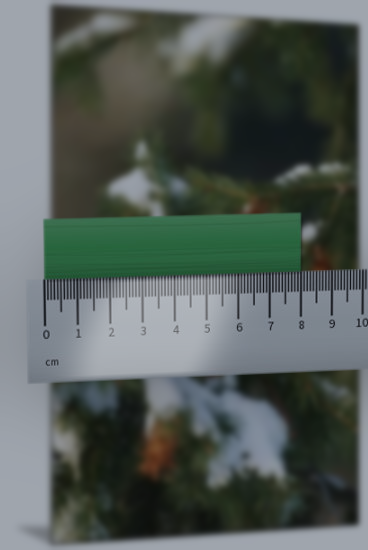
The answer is **8** cm
